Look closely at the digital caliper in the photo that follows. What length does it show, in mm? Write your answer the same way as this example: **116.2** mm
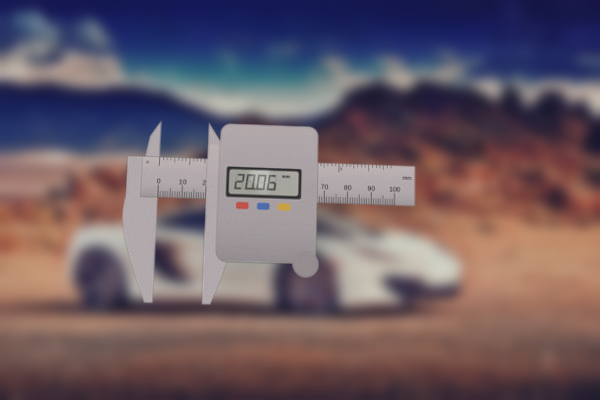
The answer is **20.06** mm
